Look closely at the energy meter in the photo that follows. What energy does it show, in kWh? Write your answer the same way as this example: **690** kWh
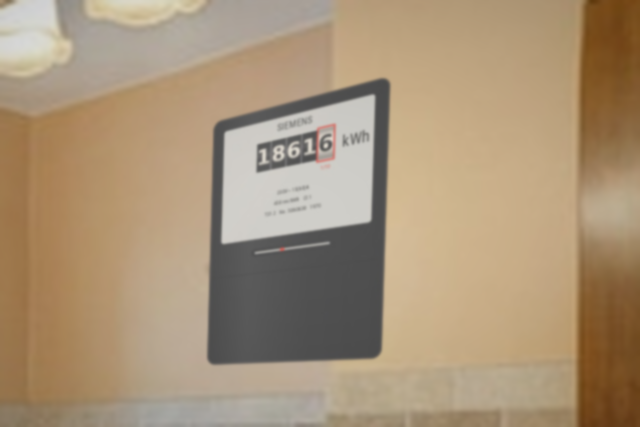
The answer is **1861.6** kWh
